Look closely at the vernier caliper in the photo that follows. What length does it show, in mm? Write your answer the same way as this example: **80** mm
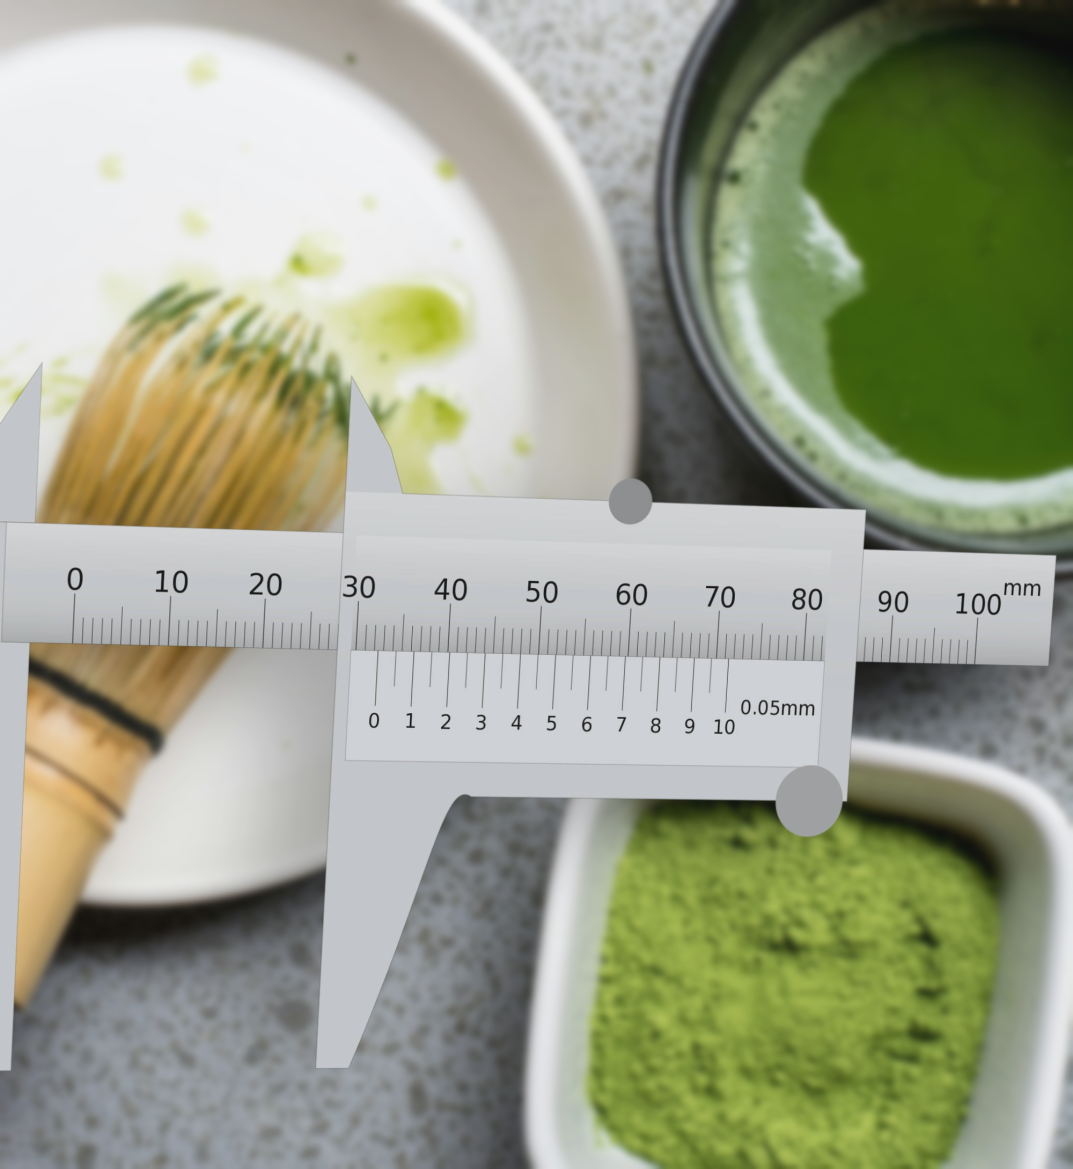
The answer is **32.4** mm
